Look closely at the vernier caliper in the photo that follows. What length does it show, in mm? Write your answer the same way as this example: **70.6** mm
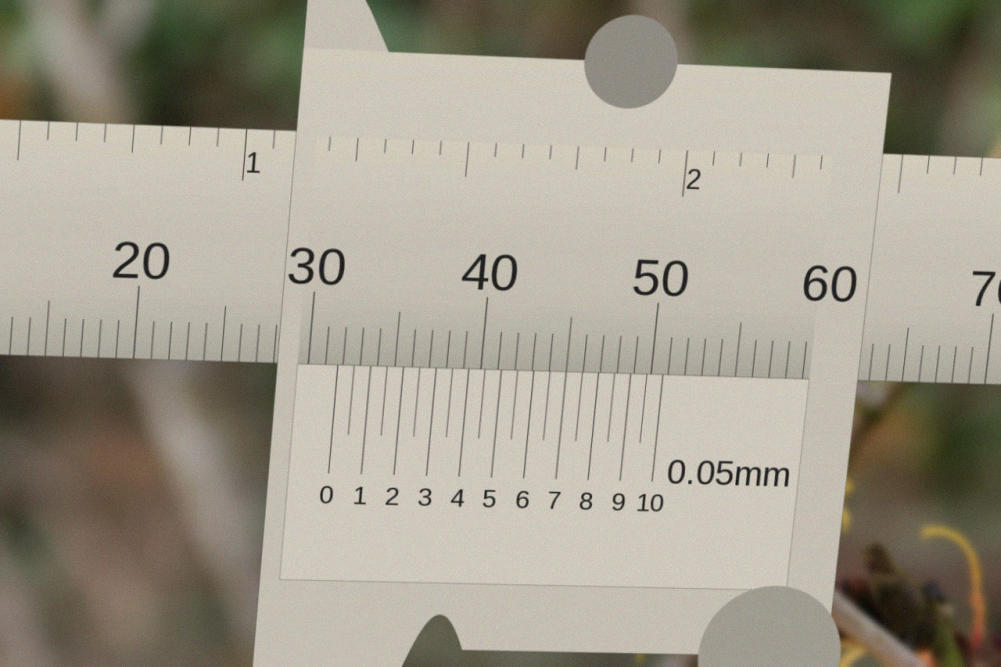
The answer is **31.7** mm
